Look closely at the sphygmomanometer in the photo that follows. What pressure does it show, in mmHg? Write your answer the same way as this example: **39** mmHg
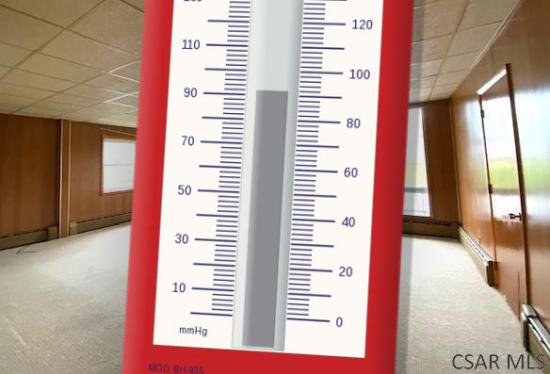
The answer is **92** mmHg
